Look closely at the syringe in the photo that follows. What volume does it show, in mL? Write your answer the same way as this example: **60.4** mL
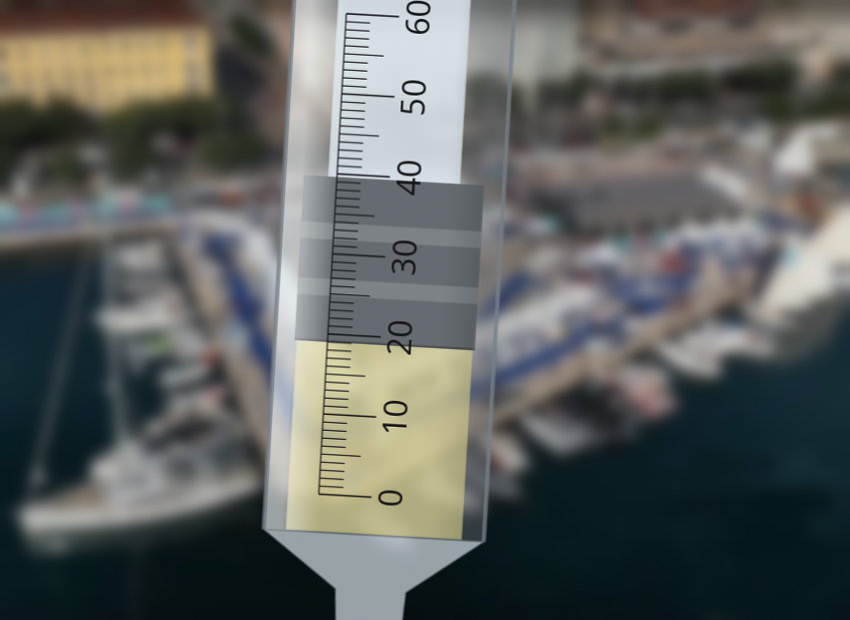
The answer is **19** mL
